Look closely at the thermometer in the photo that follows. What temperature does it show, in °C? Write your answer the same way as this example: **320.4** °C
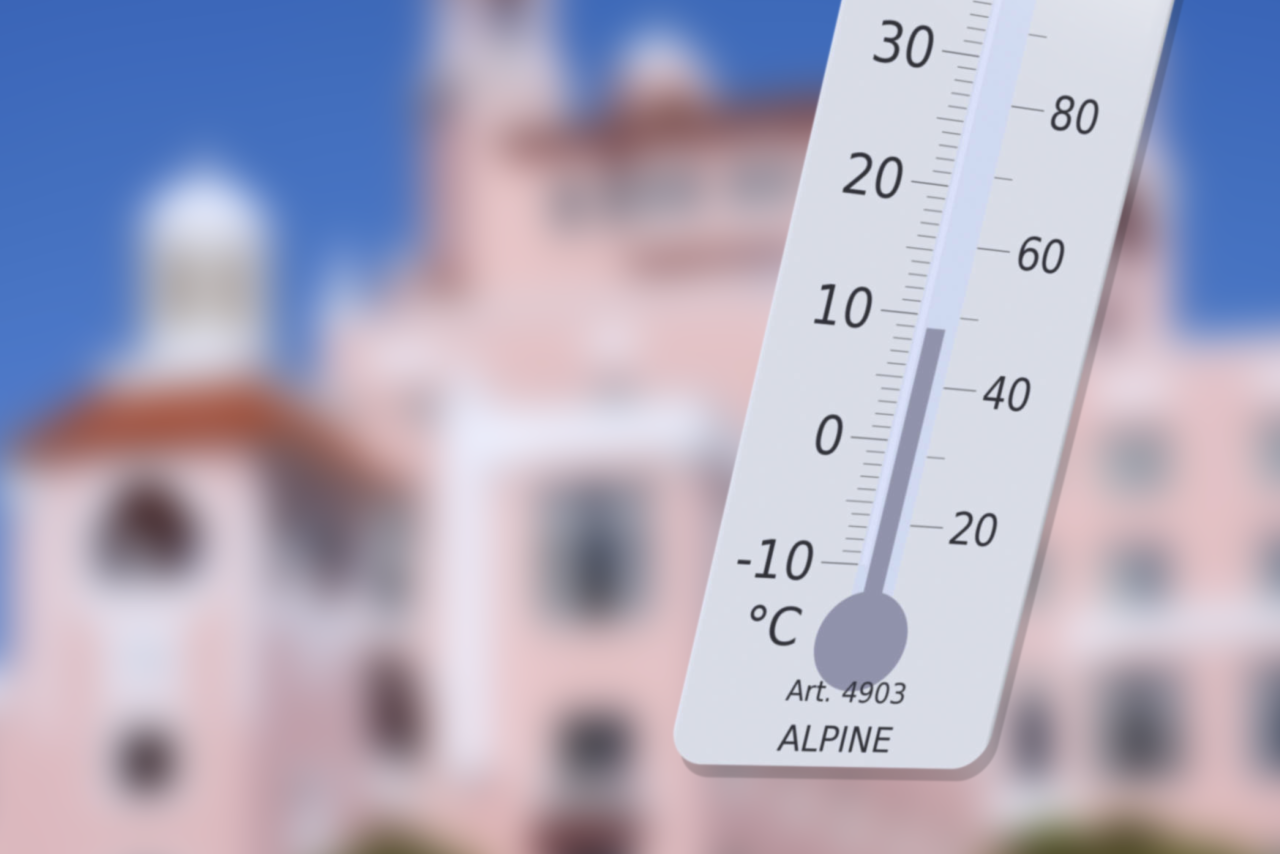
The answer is **9** °C
